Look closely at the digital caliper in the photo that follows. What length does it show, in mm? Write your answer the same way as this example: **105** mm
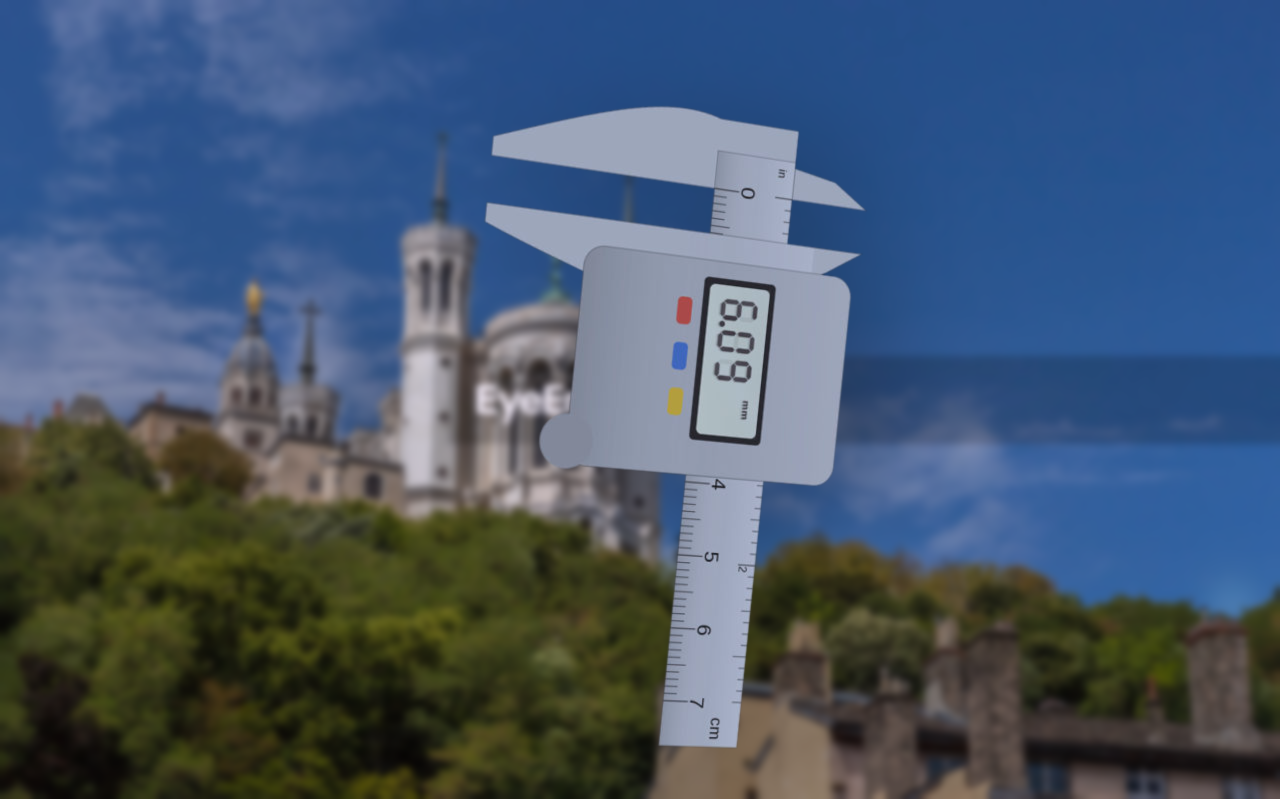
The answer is **6.09** mm
